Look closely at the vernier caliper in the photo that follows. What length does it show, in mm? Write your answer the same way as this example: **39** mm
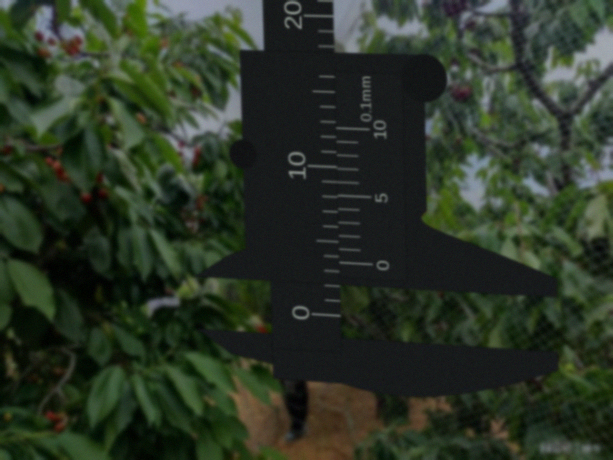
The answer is **3.6** mm
